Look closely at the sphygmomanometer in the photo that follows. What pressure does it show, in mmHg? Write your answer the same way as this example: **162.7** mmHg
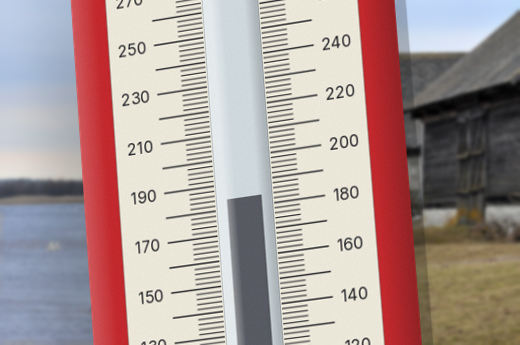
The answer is **184** mmHg
